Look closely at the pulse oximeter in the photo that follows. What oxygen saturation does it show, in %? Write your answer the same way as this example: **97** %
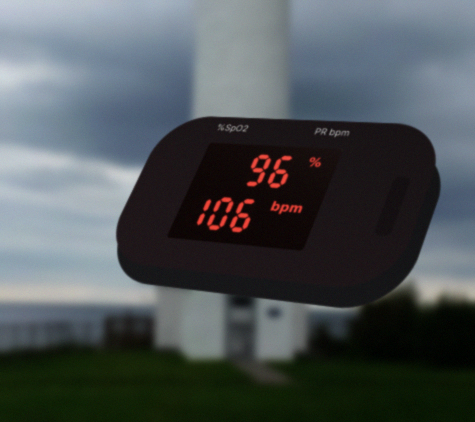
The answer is **96** %
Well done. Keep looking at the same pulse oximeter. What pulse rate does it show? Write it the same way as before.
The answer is **106** bpm
